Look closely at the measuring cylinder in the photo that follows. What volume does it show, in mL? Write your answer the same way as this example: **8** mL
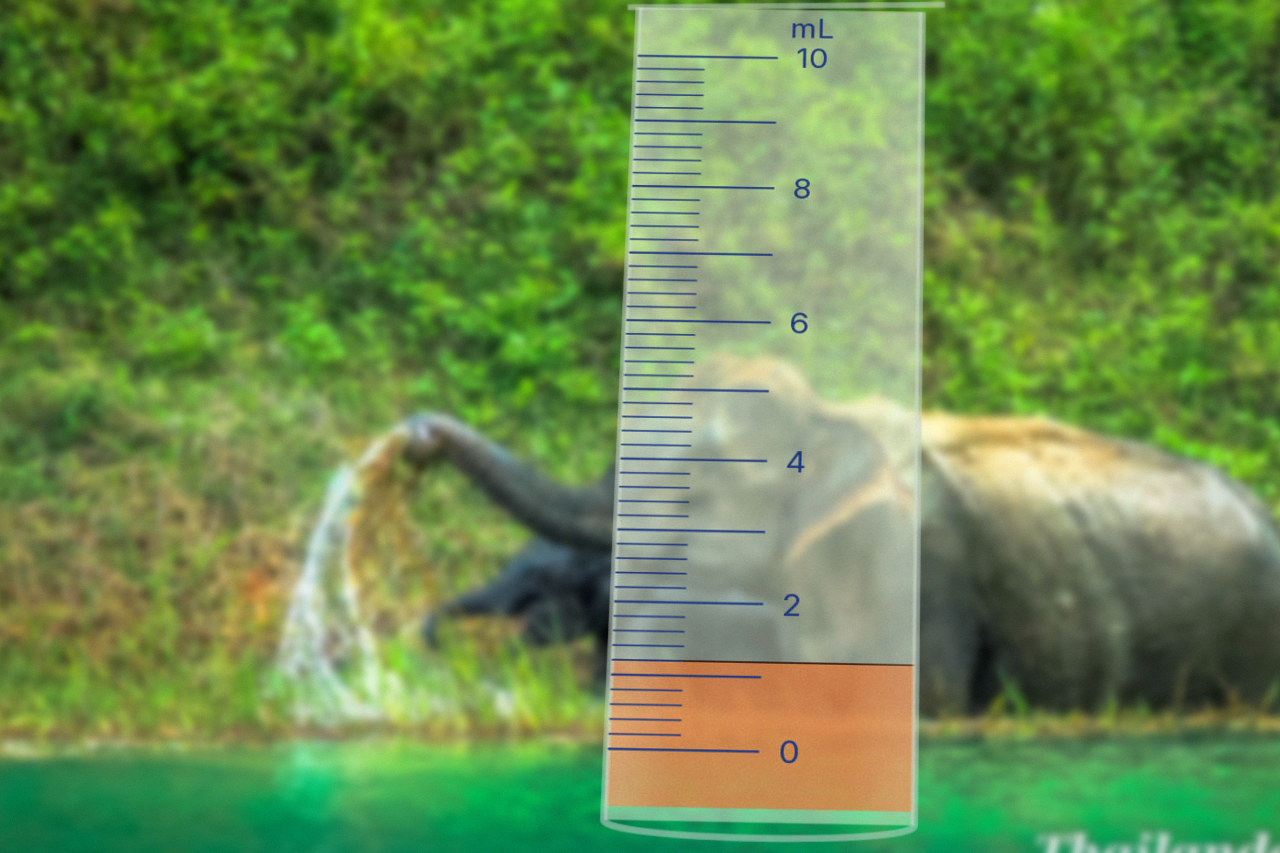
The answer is **1.2** mL
